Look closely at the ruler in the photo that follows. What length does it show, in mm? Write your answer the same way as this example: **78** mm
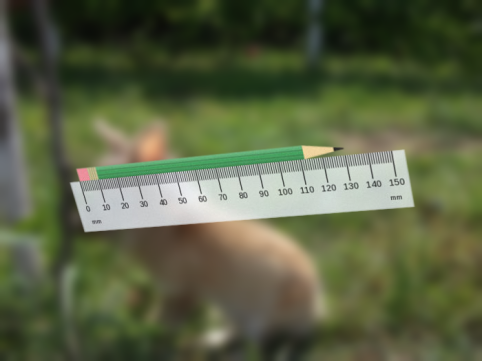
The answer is **130** mm
